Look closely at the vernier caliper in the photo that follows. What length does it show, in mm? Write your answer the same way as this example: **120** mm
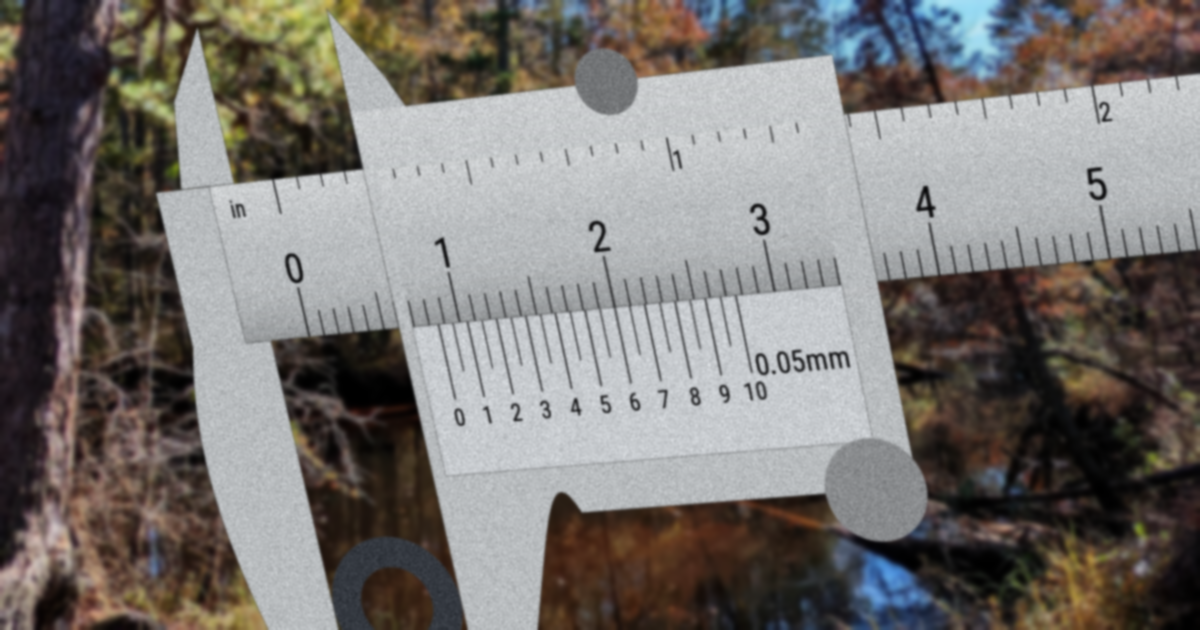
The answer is **8.6** mm
